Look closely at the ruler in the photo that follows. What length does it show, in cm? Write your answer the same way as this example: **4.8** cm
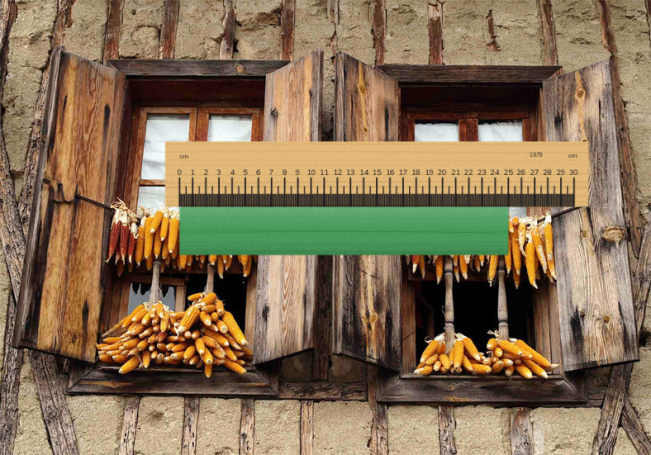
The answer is **25** cm
